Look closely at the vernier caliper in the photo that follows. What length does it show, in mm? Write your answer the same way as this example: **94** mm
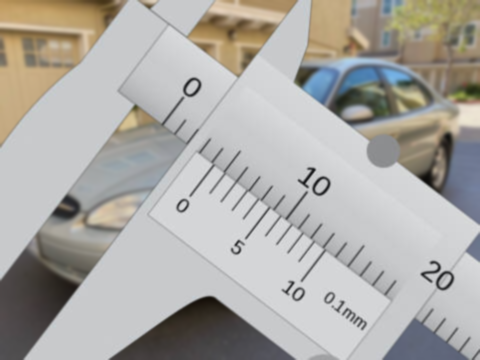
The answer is **4.2** mm
